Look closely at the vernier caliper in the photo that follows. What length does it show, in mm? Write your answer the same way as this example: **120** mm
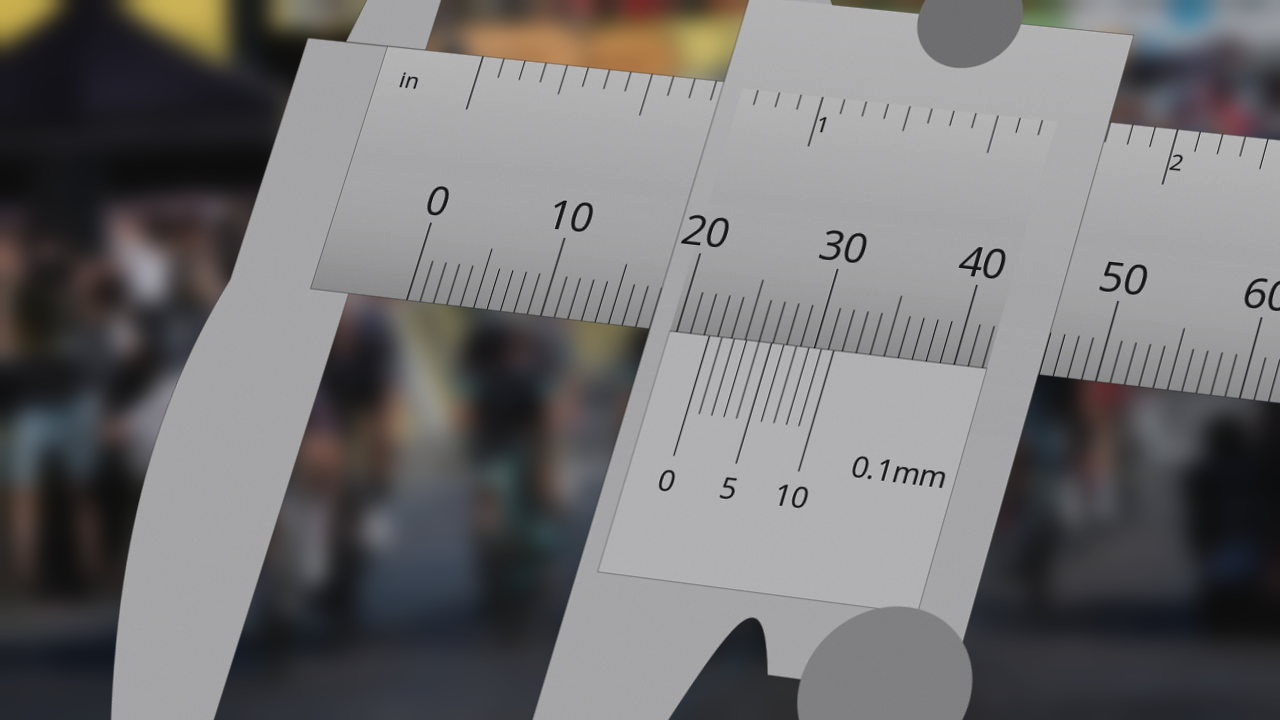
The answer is **22.4** mm
